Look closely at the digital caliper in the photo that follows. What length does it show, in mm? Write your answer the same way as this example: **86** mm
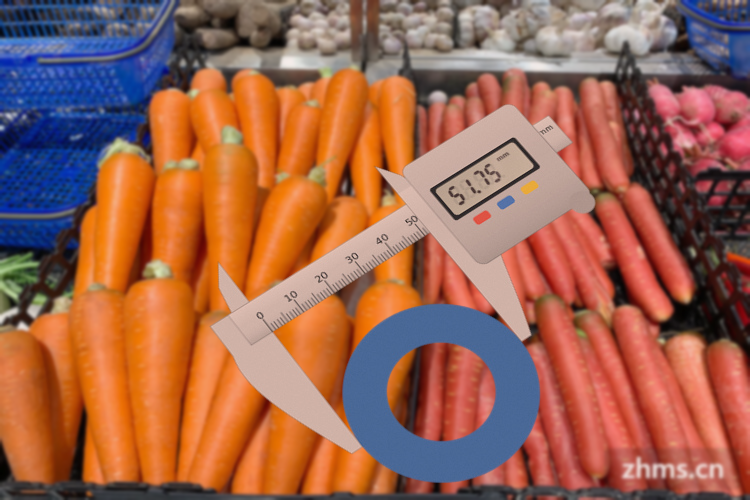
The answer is **51.75** mm
